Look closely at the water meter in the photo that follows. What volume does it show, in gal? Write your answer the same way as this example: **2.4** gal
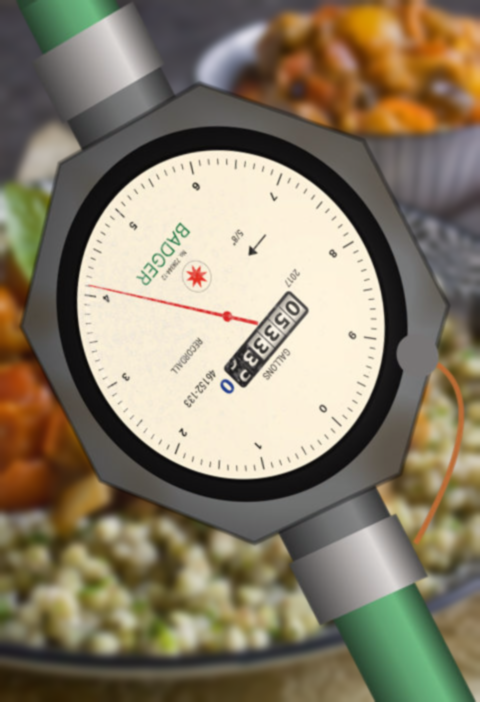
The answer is **533354.1** gal
